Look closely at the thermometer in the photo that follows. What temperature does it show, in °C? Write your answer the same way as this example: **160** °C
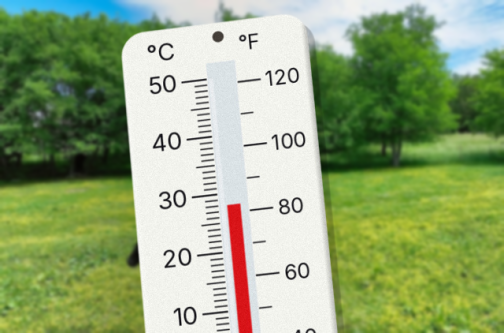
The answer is **28** °C
